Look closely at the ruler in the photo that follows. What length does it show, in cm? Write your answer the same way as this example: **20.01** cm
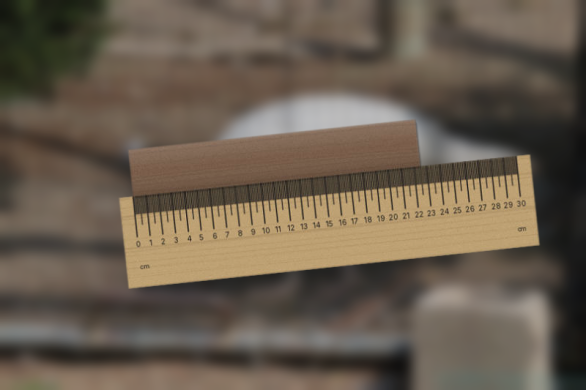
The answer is **22.5** cm
